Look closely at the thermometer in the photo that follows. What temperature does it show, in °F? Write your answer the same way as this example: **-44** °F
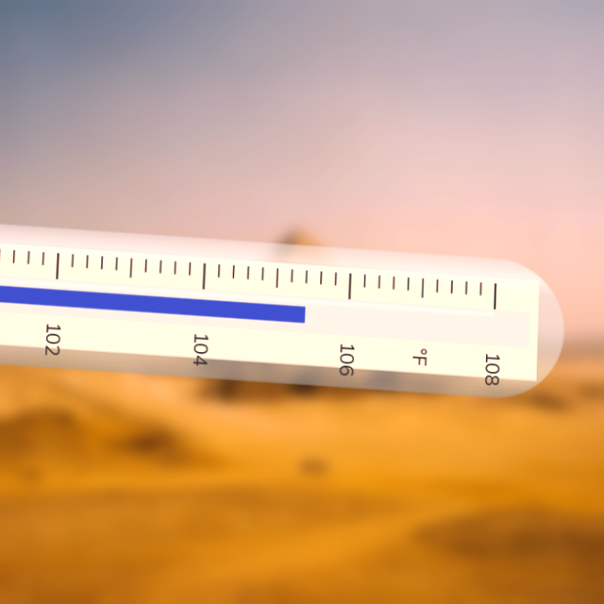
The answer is **105.4** °F
